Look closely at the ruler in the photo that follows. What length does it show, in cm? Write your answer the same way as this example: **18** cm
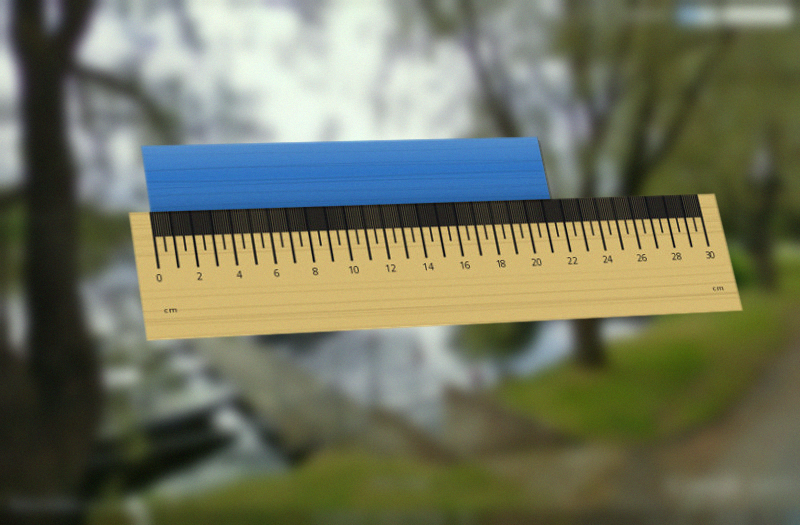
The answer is **21.5** cm
